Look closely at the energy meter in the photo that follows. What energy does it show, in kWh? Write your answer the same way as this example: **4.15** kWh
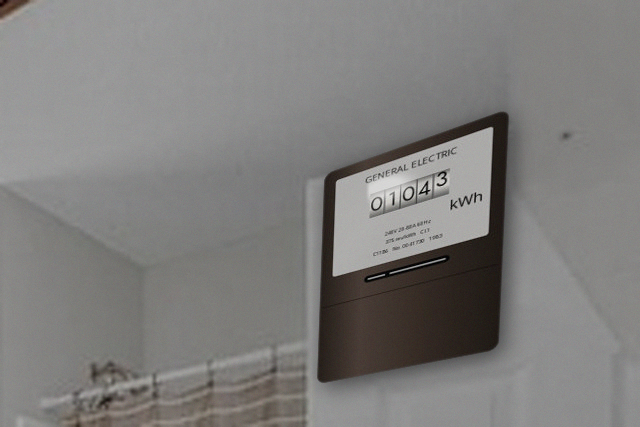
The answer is **1043** kWh
